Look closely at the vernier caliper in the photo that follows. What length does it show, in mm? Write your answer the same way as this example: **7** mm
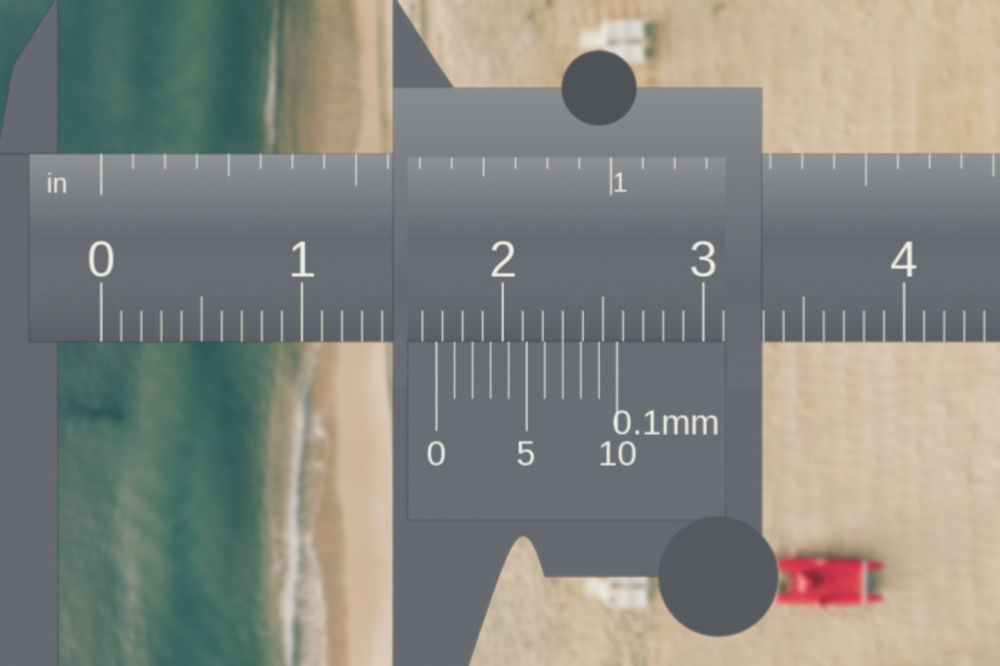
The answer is **16.7** mm
